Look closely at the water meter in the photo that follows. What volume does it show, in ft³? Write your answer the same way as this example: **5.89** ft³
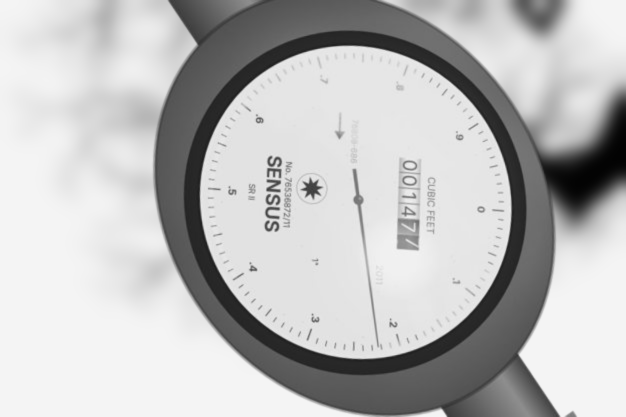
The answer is **1477.22** ft³
